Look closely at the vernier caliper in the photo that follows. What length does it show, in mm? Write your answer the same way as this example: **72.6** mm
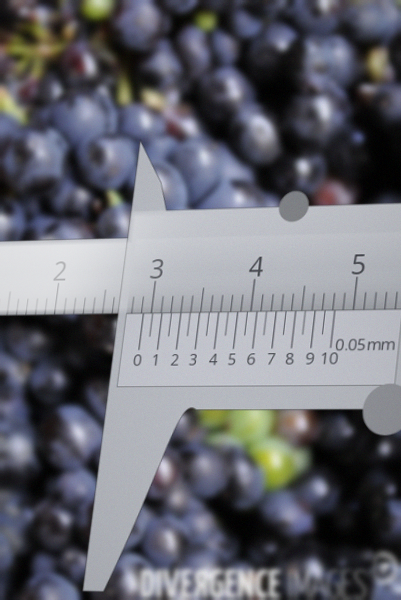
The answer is **29.2** mm
